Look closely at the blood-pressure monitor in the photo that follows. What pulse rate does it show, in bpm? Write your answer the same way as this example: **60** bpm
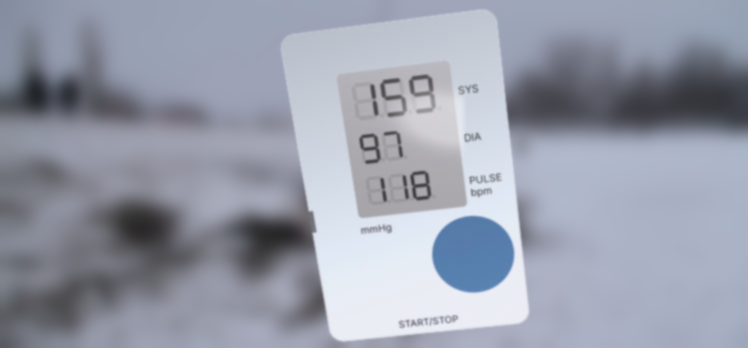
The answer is **118** bpm
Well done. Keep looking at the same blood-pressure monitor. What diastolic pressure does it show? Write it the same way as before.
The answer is **97** mmHg
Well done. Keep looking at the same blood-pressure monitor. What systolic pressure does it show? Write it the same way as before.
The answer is **159** mmHg
